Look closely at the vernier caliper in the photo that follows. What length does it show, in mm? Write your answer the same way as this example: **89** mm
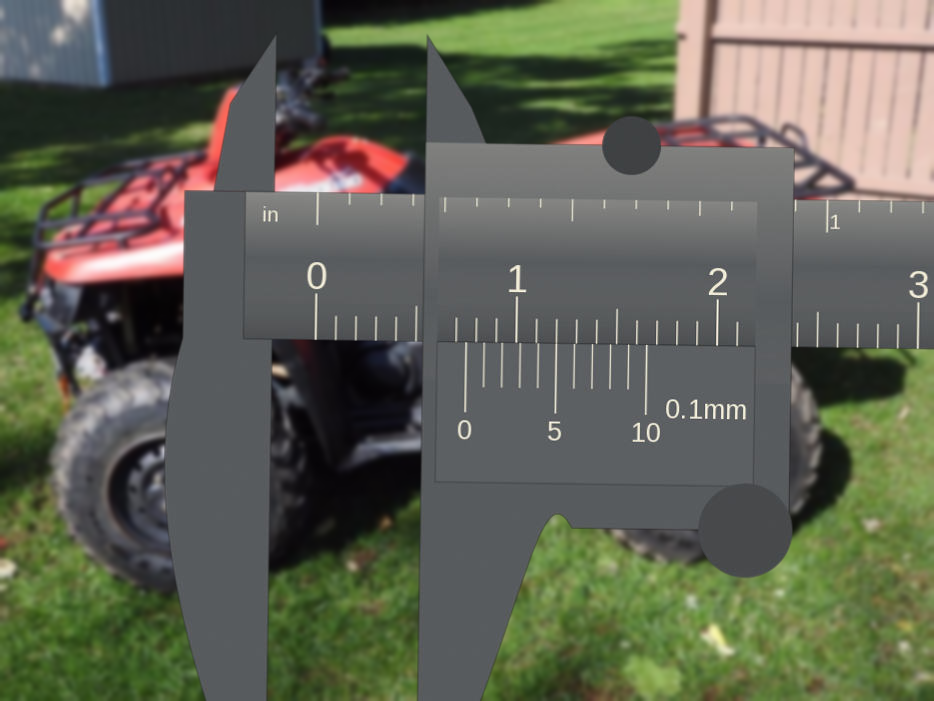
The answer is **7.5** mm
